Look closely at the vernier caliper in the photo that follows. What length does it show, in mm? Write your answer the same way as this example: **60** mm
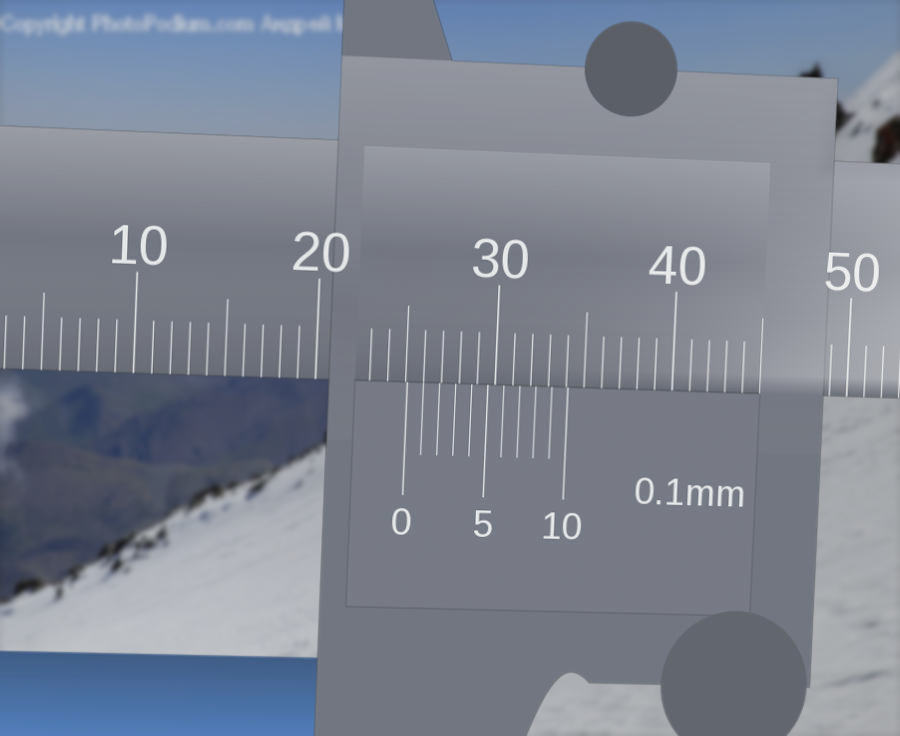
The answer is **25.1** mm
